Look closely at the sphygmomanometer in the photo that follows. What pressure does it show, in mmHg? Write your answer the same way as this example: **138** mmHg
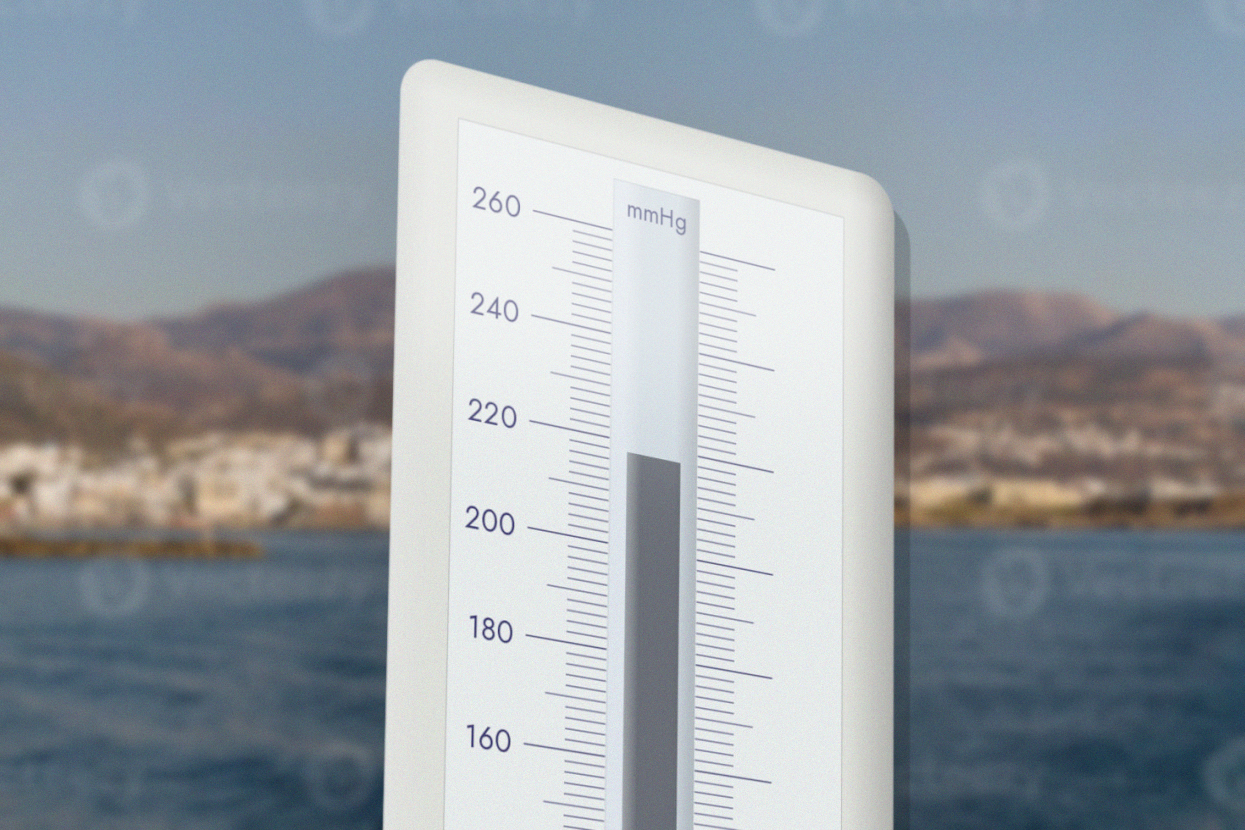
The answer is **218** mmHg
